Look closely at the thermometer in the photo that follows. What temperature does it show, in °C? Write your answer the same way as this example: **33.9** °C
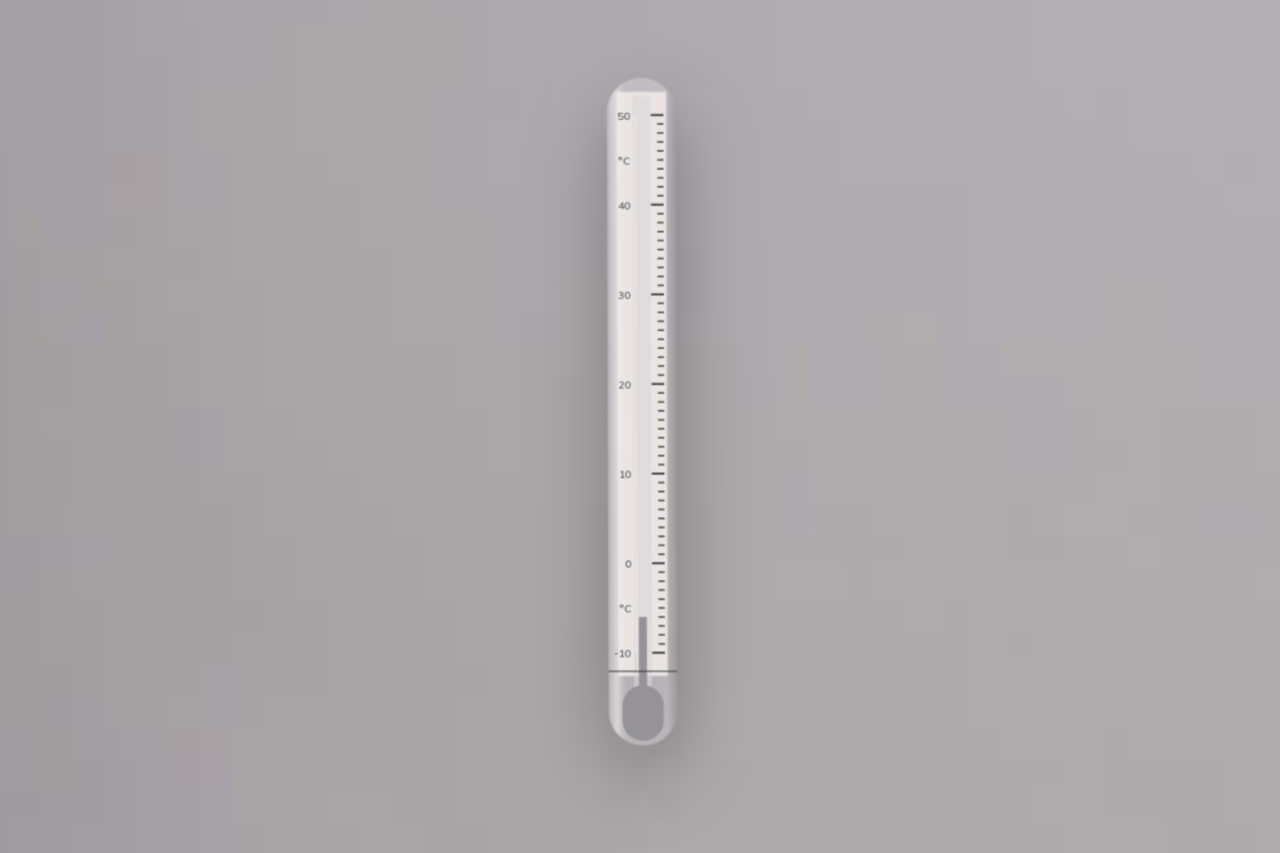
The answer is **-6** °C
